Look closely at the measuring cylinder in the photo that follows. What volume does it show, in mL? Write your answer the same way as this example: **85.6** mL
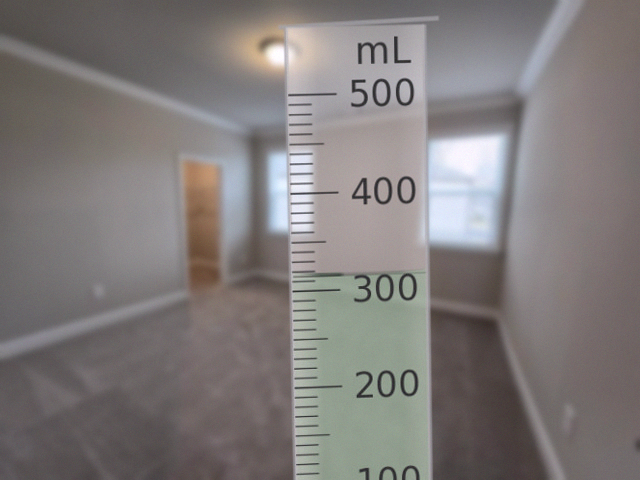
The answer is **315** mL
